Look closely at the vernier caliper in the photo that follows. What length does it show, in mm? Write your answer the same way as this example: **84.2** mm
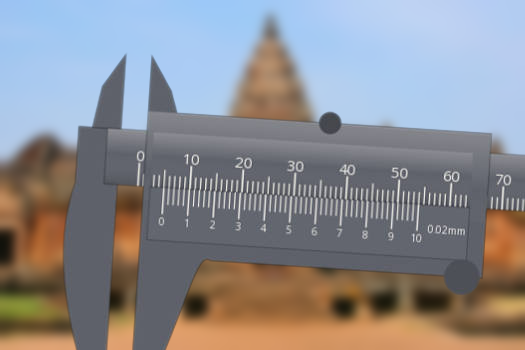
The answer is **5.0** mm
